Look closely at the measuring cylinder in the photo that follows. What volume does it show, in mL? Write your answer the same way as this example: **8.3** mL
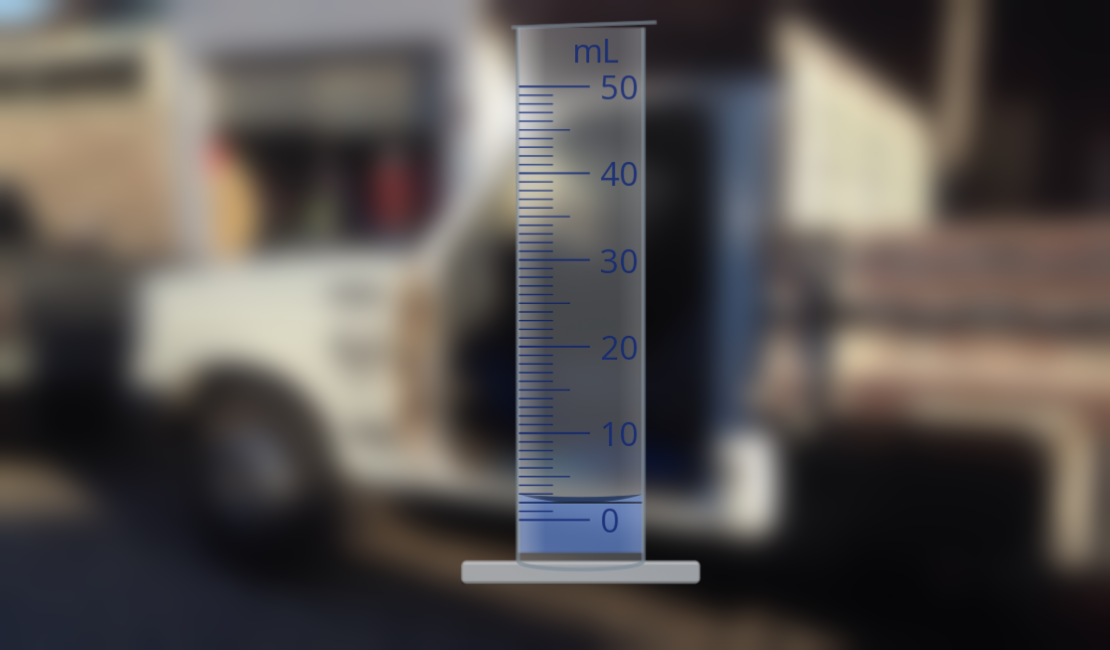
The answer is **2** mL
